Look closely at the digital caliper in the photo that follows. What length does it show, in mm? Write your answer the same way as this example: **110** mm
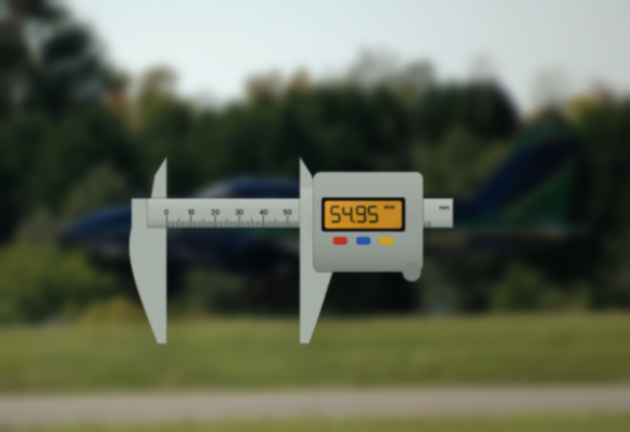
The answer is **54.95** mm
